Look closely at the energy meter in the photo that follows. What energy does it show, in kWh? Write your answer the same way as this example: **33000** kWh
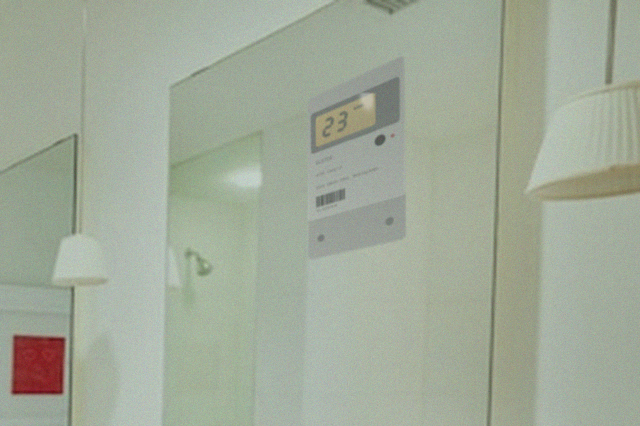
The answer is **23** kWh
